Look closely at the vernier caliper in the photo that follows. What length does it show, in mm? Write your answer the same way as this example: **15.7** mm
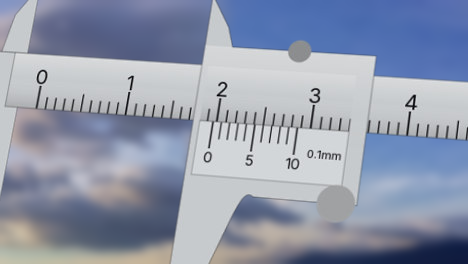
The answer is **19.6** mm
